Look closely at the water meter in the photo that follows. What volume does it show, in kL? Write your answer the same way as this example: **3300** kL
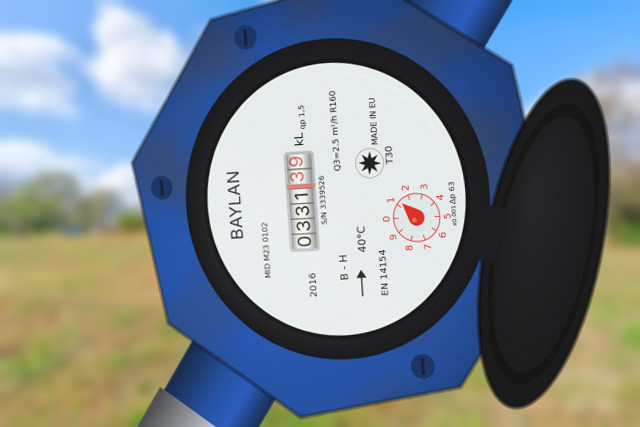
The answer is **331.391** kL
